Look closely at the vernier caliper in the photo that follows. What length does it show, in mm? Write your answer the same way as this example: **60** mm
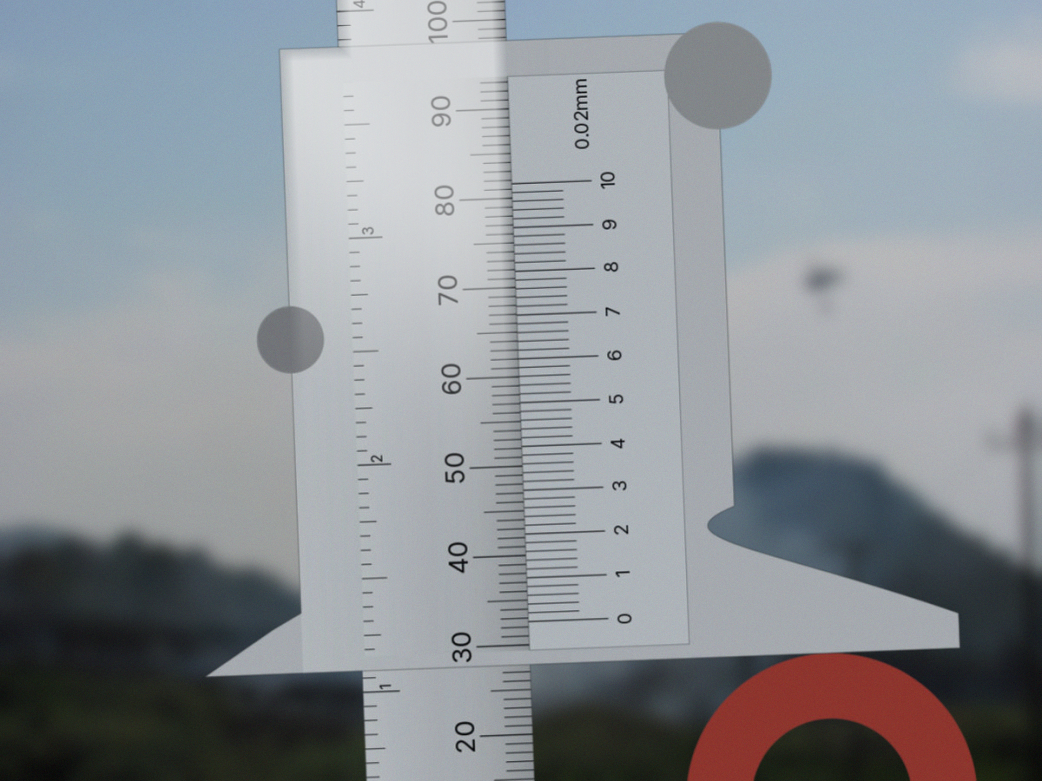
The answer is **32.6** mm
